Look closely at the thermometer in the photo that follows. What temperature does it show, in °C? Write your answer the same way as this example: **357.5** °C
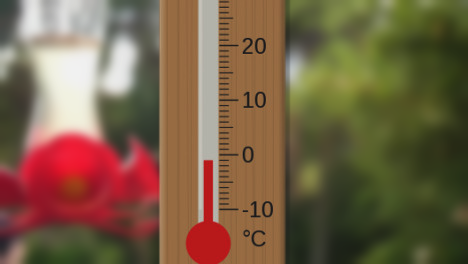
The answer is **-1** °C
